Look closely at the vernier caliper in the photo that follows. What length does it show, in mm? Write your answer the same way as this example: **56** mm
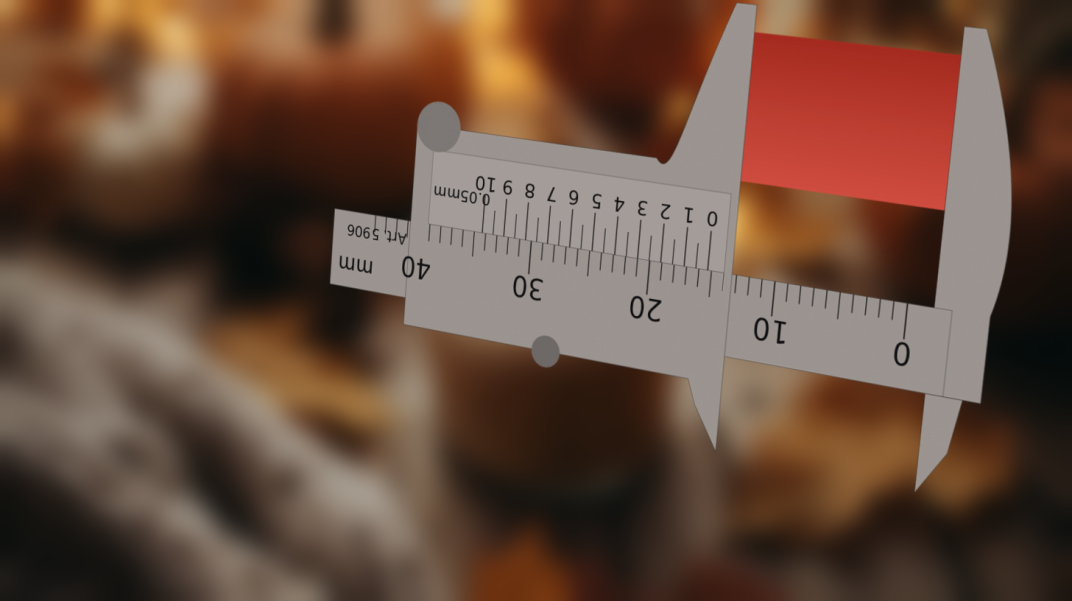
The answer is **15.3** mm
